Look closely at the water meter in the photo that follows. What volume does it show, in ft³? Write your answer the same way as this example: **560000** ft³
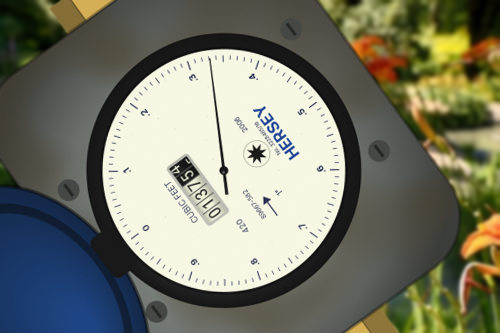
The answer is **13754.33** ft³
